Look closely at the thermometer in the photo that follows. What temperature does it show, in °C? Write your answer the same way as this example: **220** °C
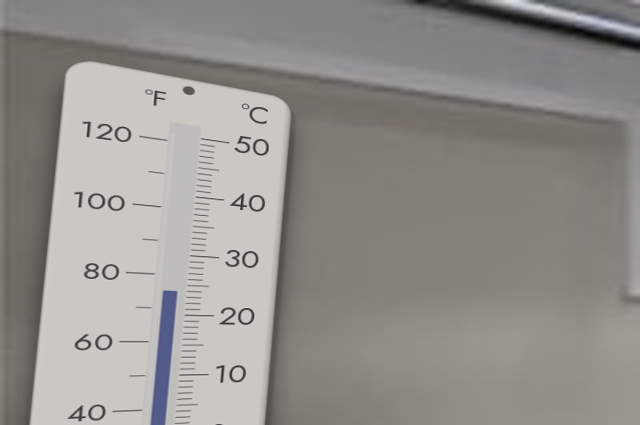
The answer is **24** °C
